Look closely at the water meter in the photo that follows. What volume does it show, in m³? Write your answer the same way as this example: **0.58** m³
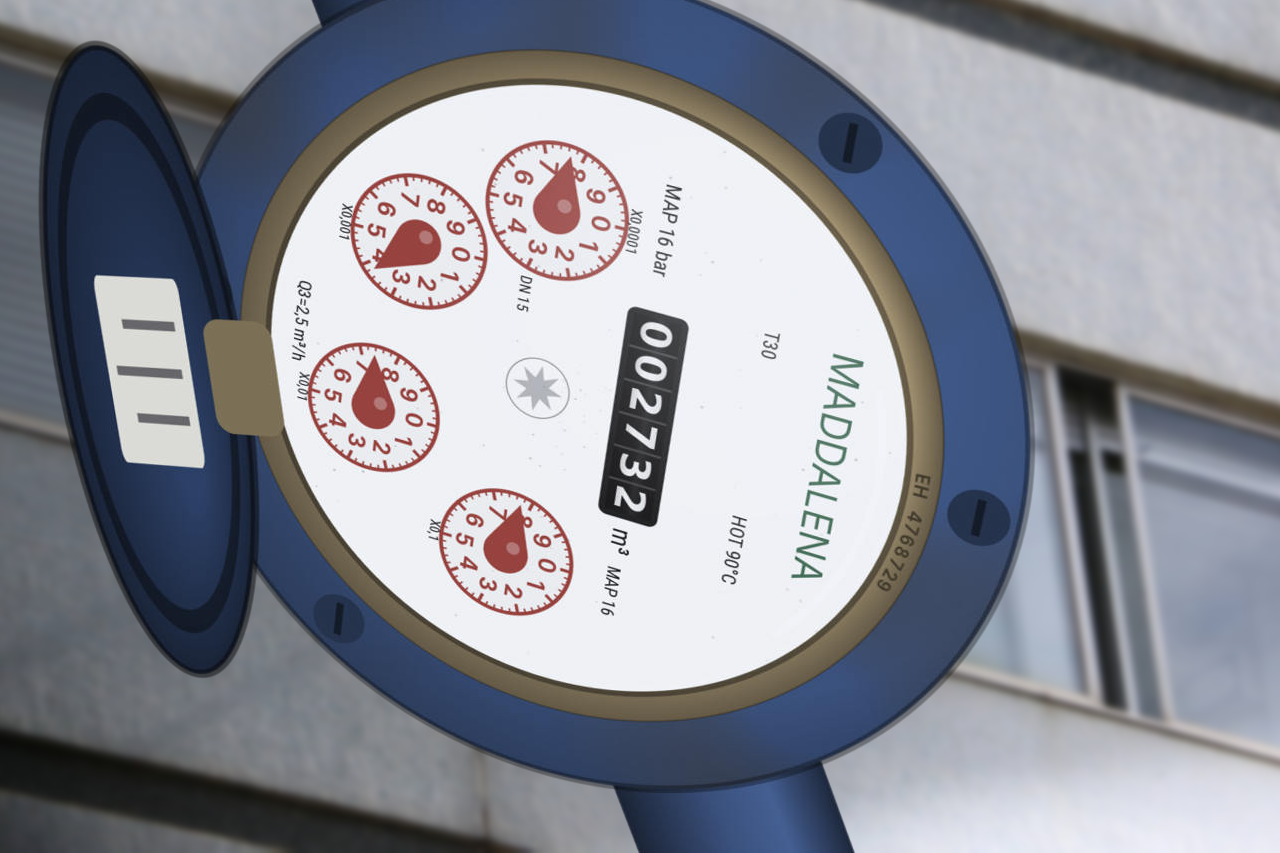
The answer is **2732.7737** m³
